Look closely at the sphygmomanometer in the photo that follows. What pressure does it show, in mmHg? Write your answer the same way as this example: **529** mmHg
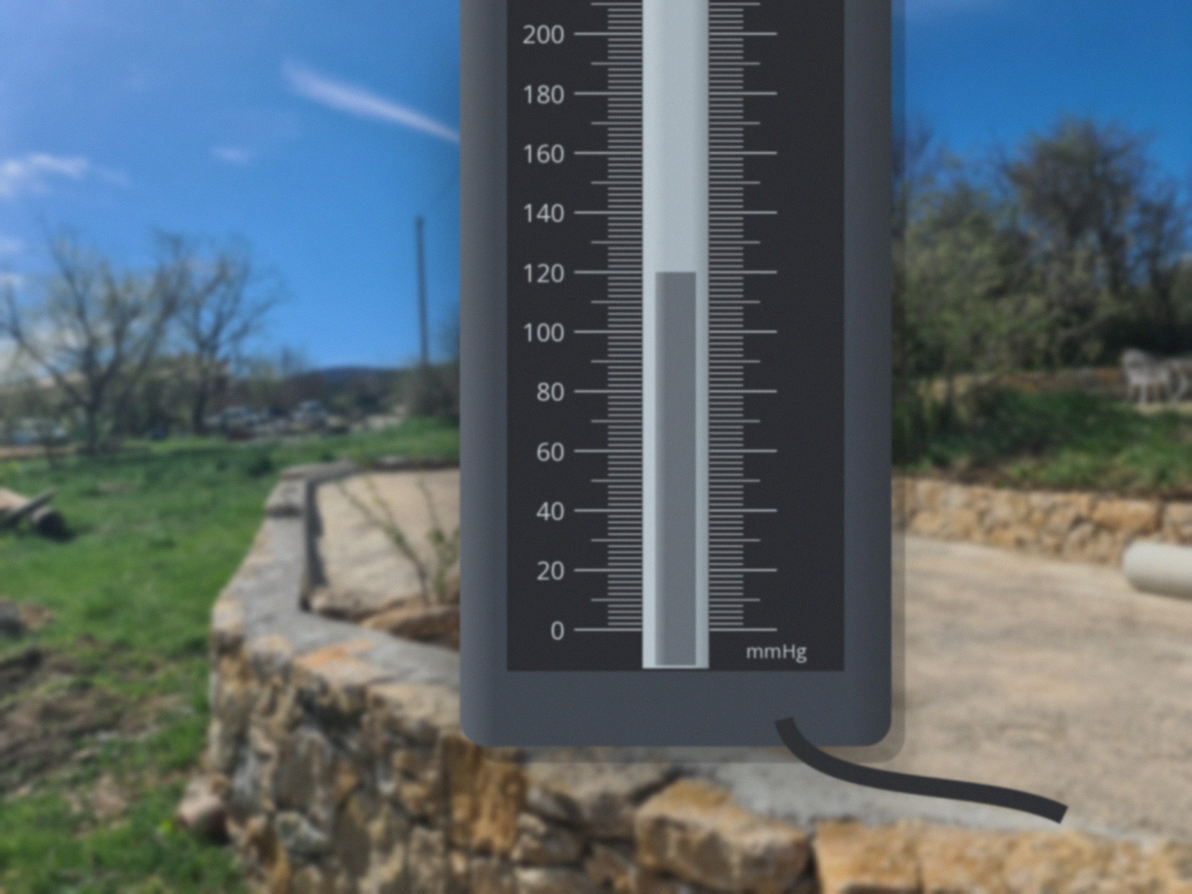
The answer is **120** mmHg
